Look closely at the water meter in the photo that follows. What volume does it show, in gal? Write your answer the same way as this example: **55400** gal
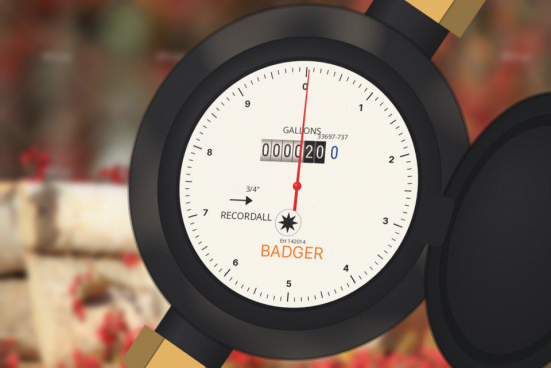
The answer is **200.0** gal
